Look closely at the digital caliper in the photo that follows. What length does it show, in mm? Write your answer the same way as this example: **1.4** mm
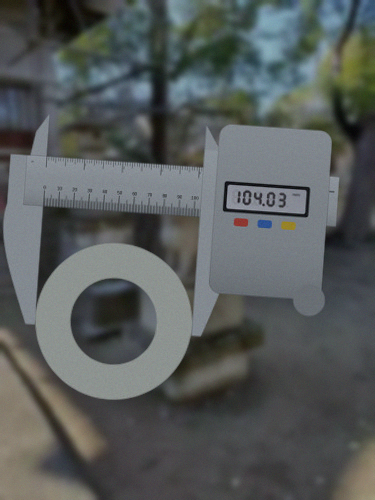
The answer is **104.03** mm
